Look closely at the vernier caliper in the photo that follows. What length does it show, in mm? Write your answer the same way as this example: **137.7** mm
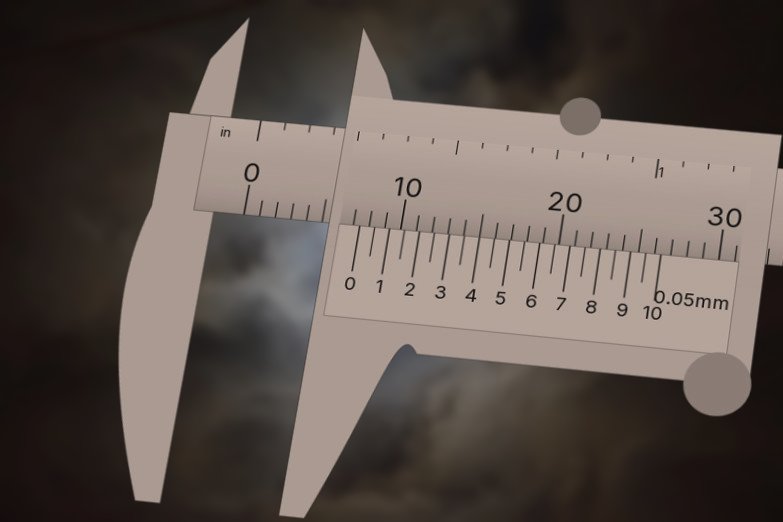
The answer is **7.4** mm
